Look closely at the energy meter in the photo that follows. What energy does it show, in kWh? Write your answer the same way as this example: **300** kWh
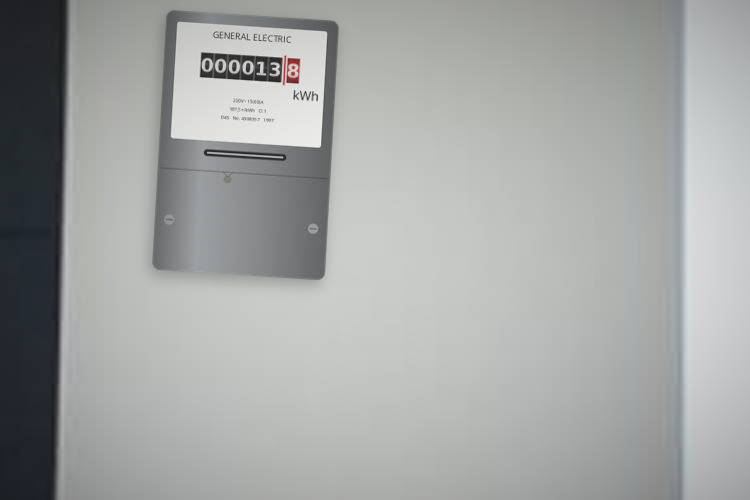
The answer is **13.8** kWh
